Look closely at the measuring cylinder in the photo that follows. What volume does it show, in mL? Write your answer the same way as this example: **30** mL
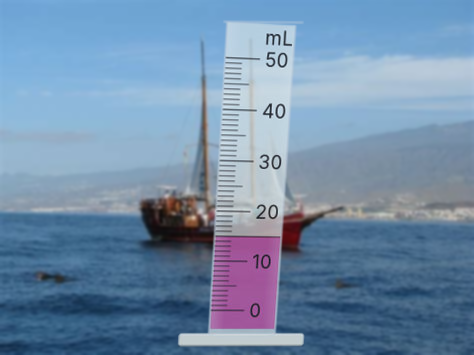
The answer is **15** mL
